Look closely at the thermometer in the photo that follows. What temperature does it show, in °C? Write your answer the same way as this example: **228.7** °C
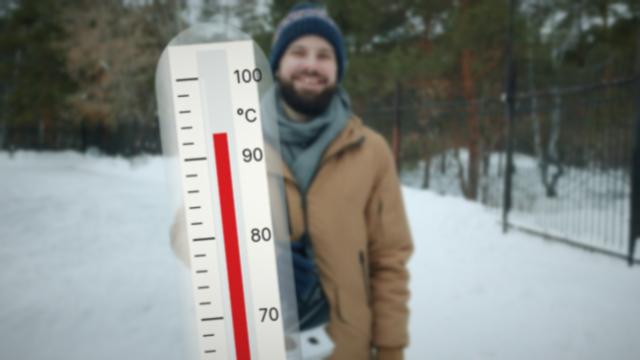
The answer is **93** °C
